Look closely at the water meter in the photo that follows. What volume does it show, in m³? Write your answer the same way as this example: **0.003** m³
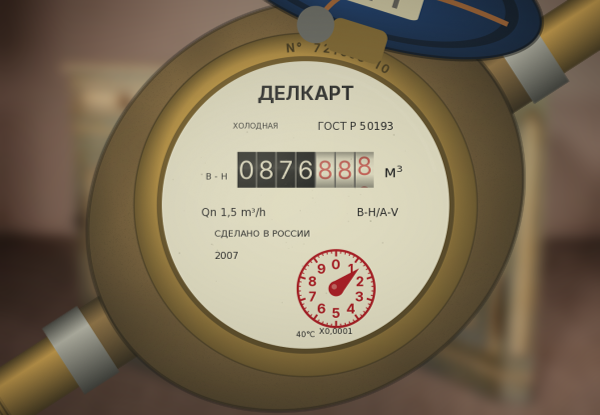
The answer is **876.8881** m³
